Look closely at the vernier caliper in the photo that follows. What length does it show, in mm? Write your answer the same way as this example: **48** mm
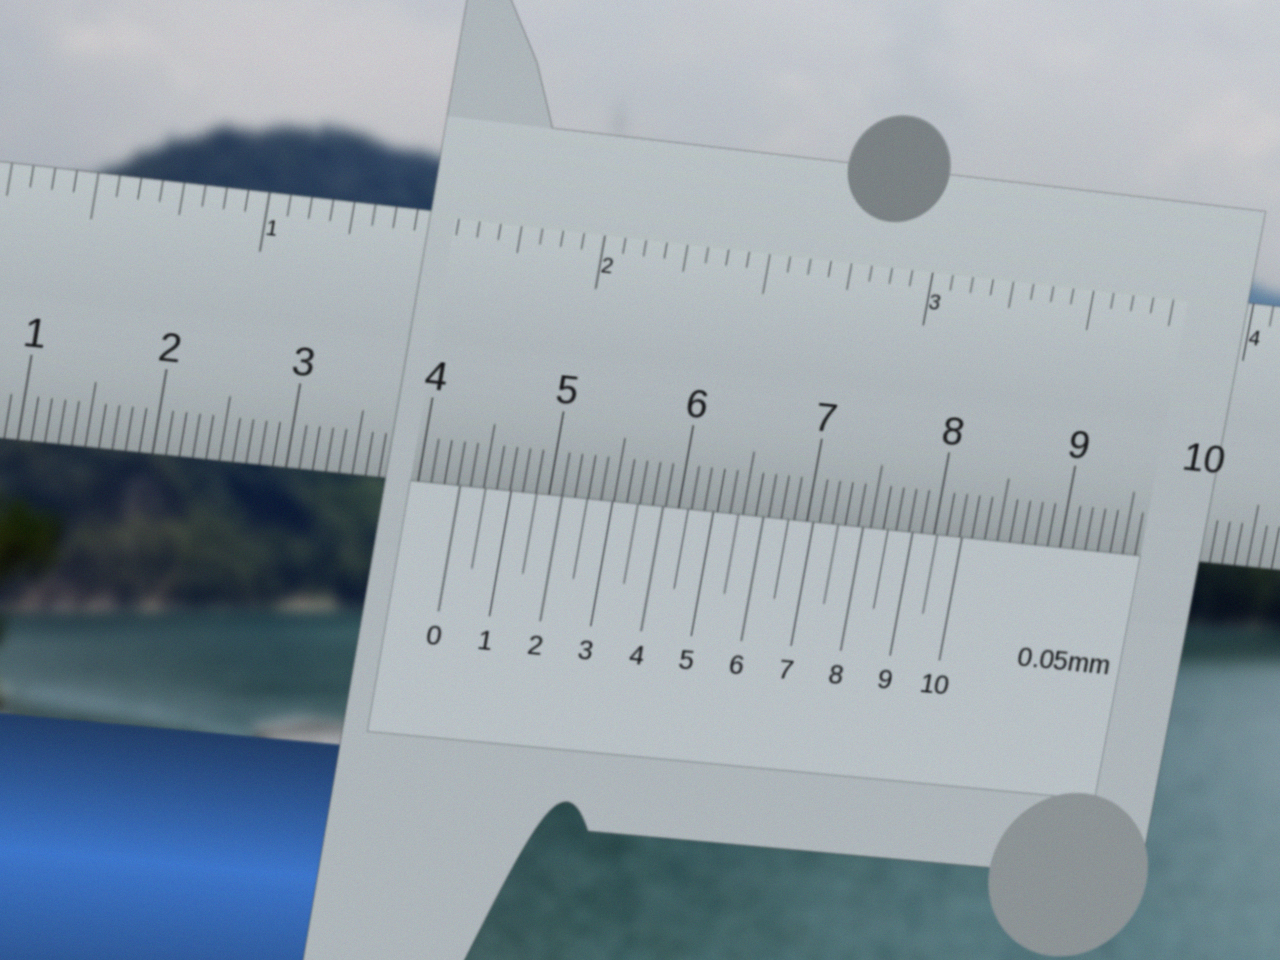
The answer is **43.2** mm
